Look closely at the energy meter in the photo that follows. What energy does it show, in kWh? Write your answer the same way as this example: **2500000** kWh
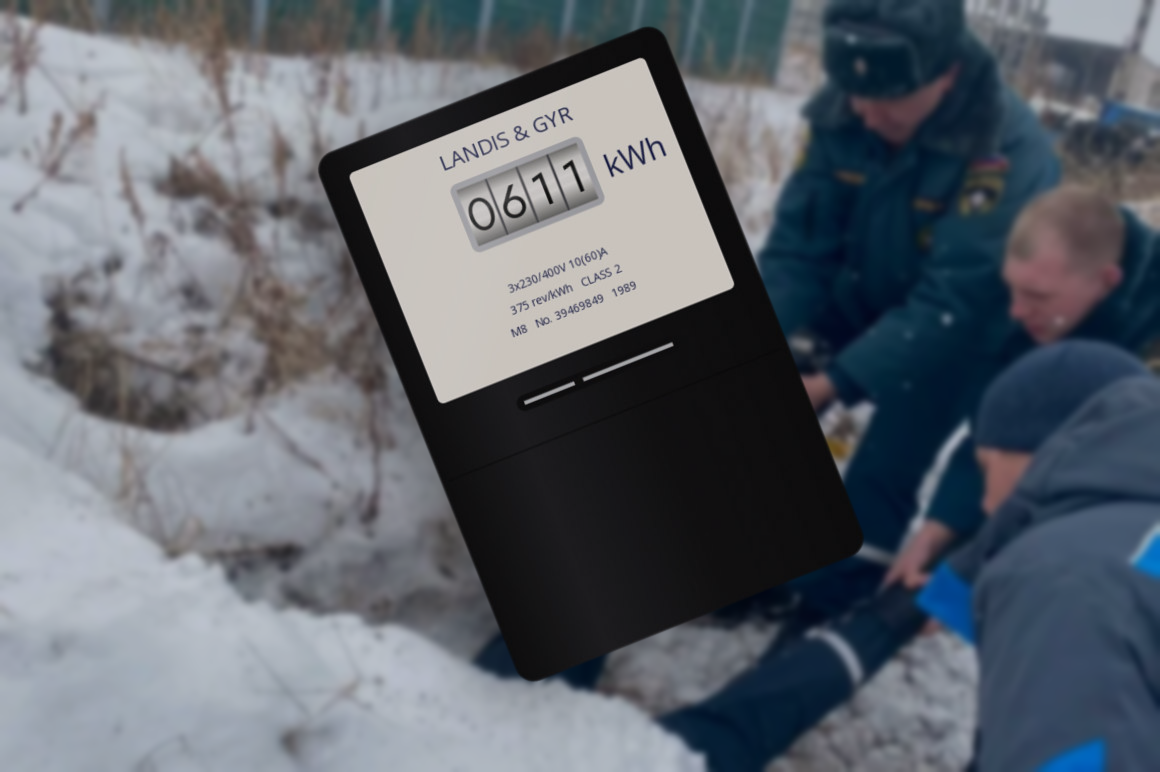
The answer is **611** kWh
